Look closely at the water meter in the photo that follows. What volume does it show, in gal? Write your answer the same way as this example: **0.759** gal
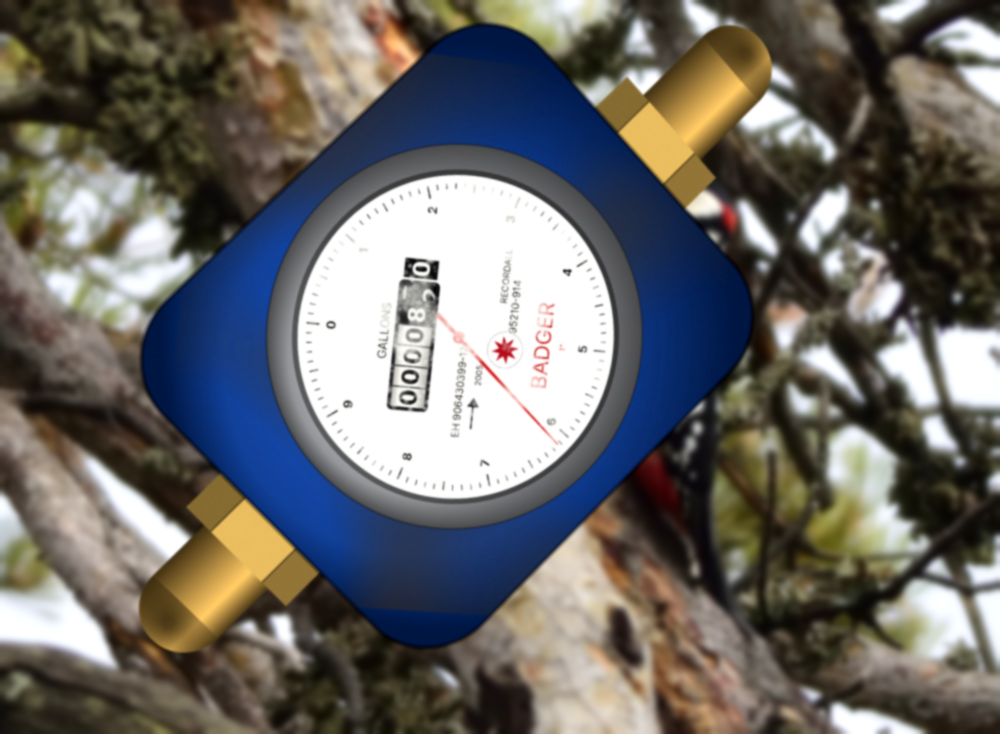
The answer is **816.1** gal
